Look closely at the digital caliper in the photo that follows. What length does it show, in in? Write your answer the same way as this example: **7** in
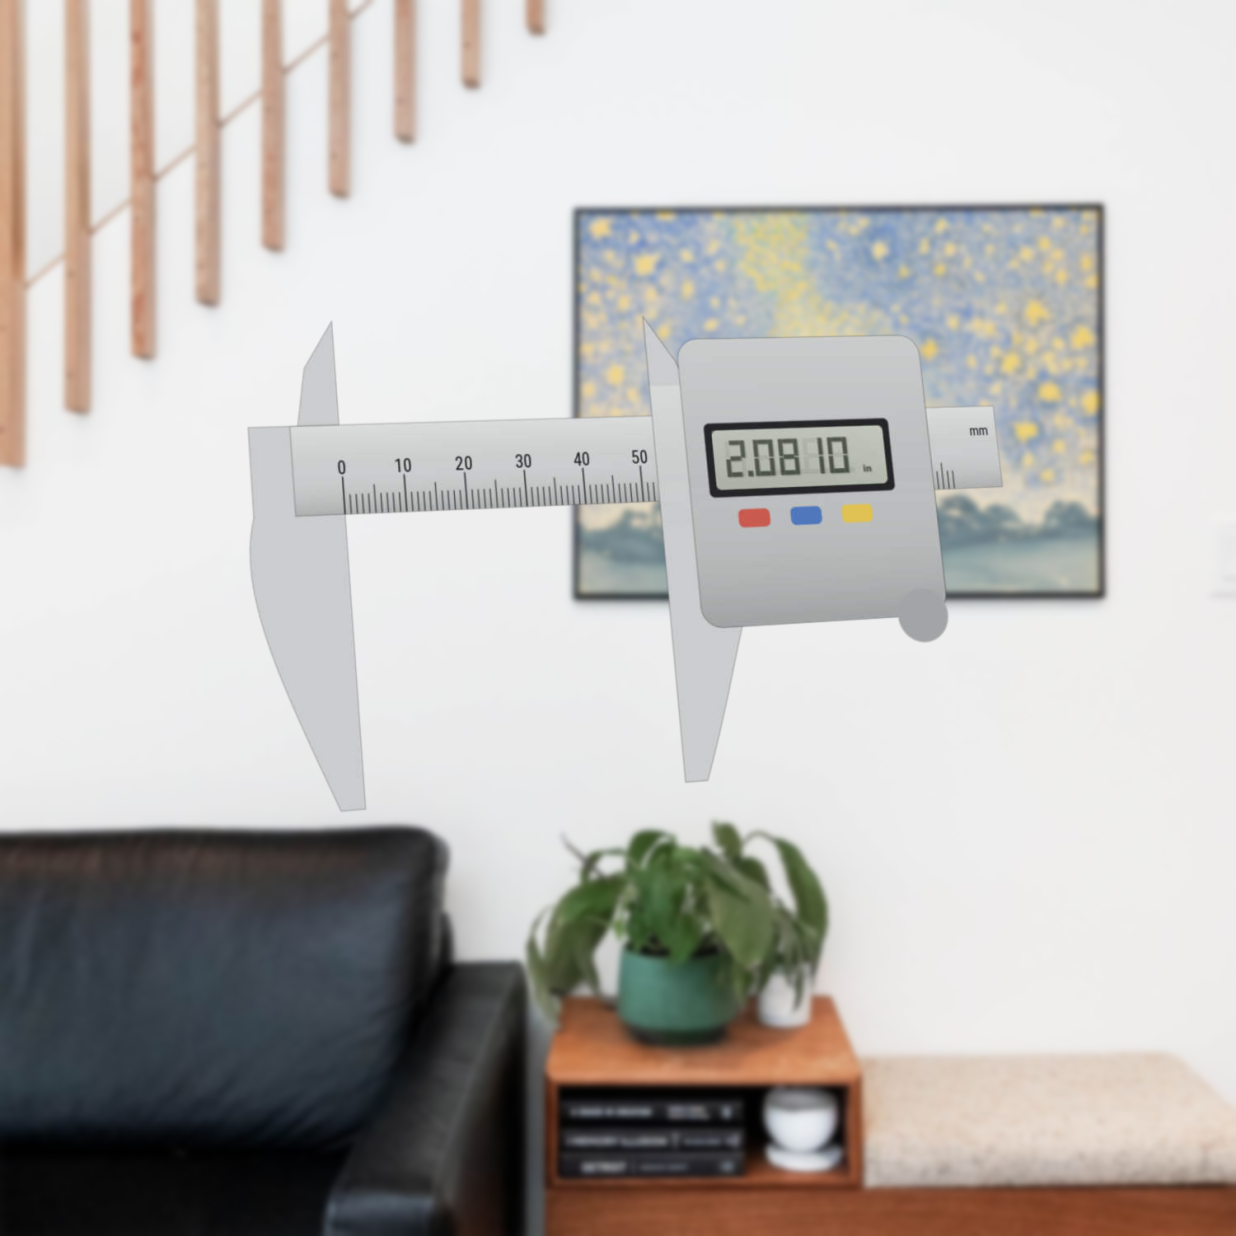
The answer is **2.0810** in
